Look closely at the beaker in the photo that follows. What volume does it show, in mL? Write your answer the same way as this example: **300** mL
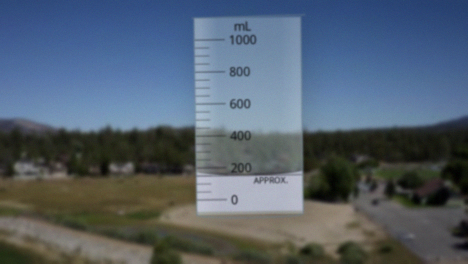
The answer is **150** mL
